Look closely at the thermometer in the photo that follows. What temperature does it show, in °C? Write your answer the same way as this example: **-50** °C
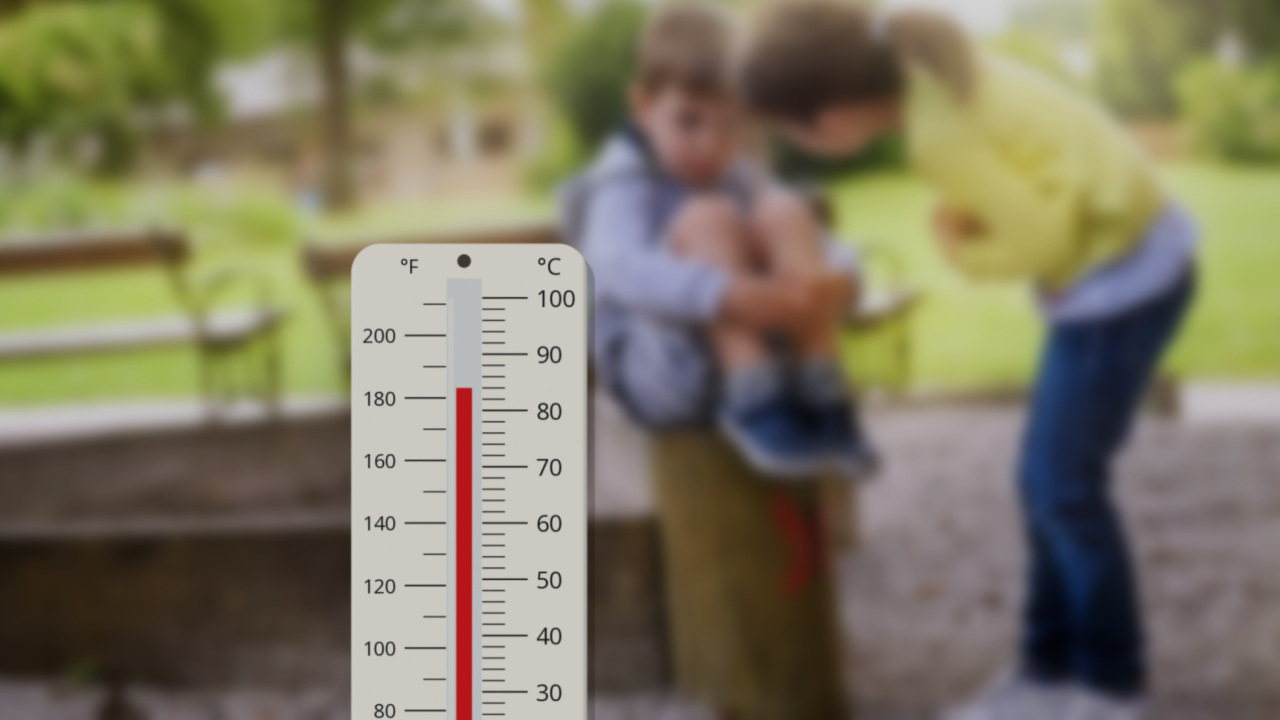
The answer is **84** °C
